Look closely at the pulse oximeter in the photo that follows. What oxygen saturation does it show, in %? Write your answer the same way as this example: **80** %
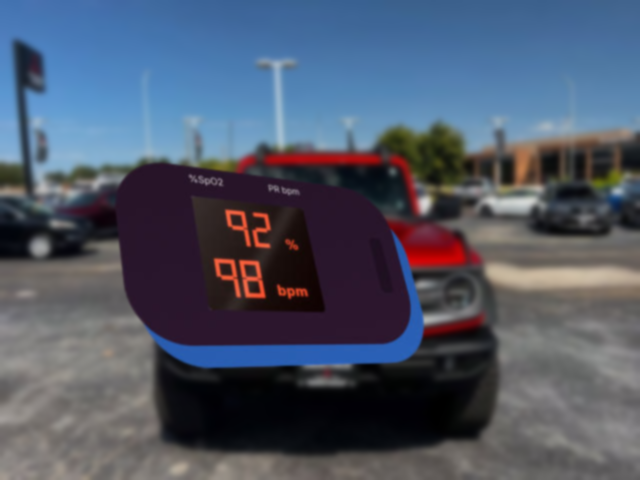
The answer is **92** %
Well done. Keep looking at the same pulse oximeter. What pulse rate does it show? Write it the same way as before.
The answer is **98** bpm
